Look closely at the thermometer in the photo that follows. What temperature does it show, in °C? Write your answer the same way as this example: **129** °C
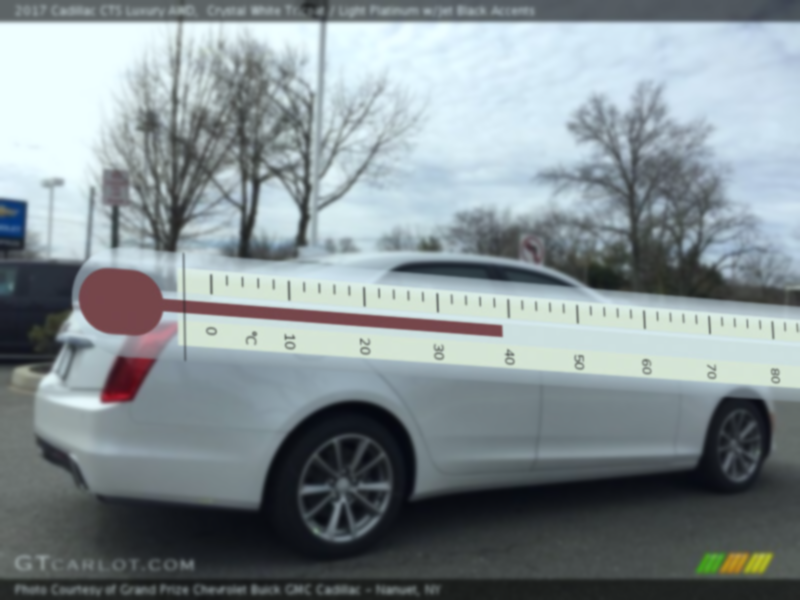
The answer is **39** °C
